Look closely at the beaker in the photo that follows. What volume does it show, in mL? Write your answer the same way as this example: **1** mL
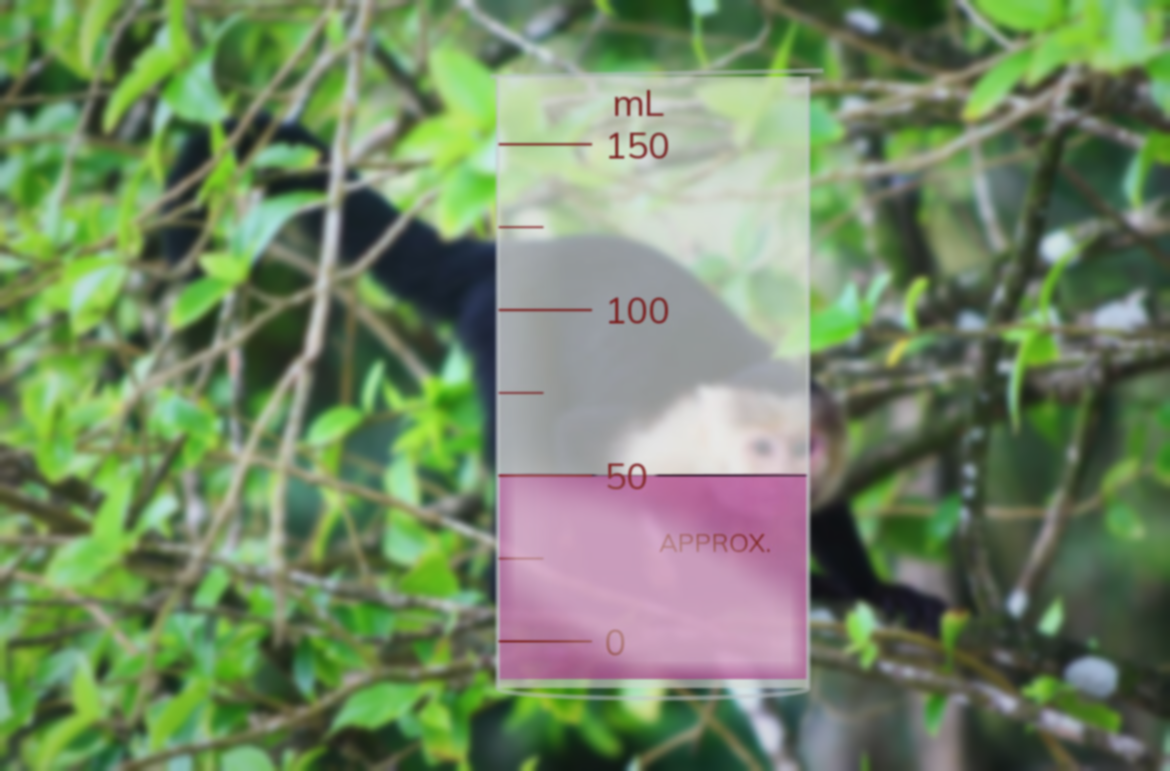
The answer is **50** mL
